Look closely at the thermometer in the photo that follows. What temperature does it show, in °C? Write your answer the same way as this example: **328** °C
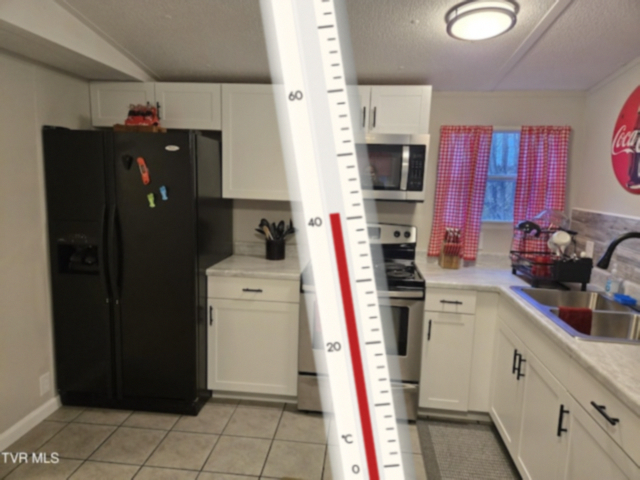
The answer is **41** °C
